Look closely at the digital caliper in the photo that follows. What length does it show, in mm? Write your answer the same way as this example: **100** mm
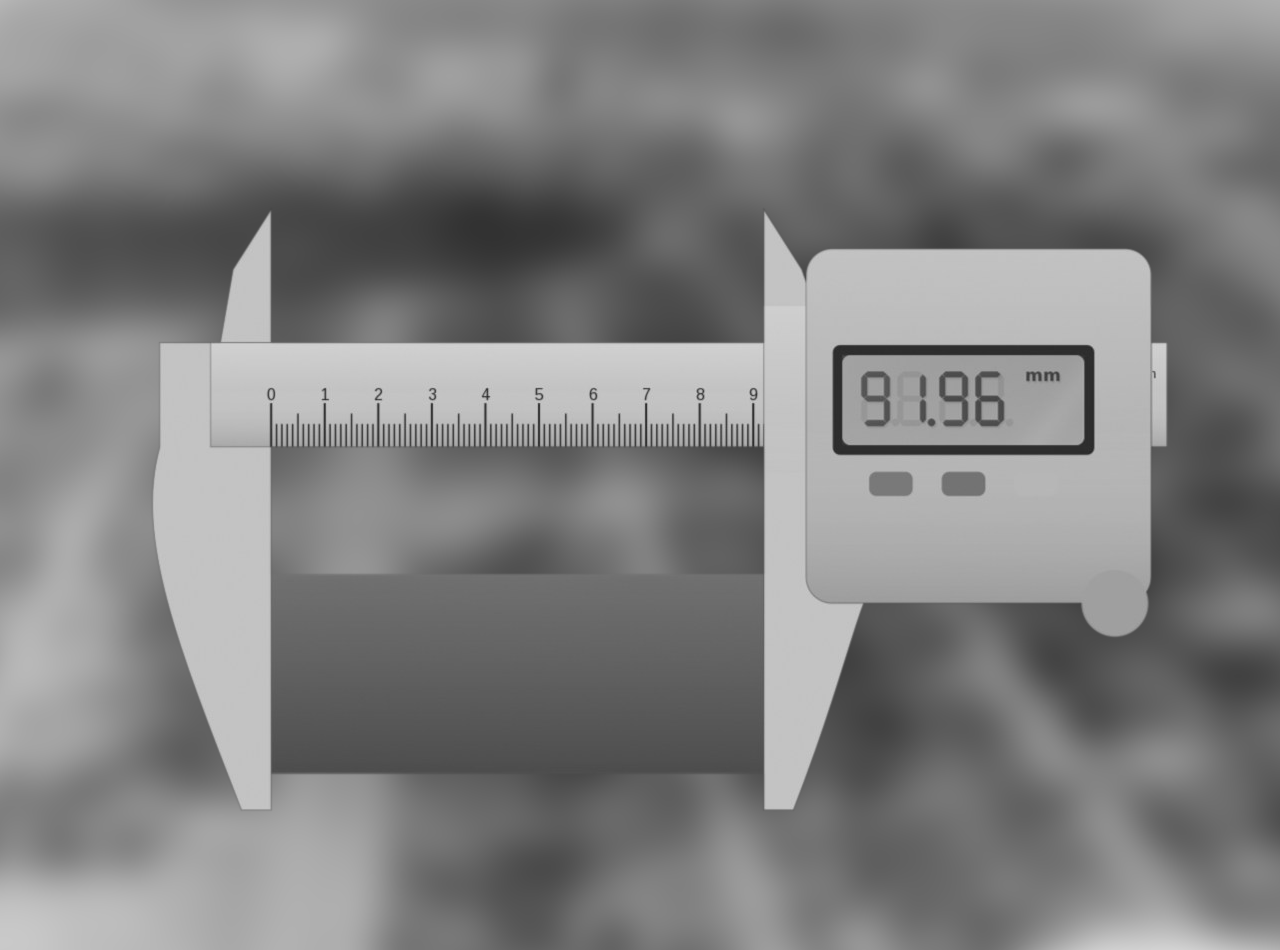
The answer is **91.96** mm
